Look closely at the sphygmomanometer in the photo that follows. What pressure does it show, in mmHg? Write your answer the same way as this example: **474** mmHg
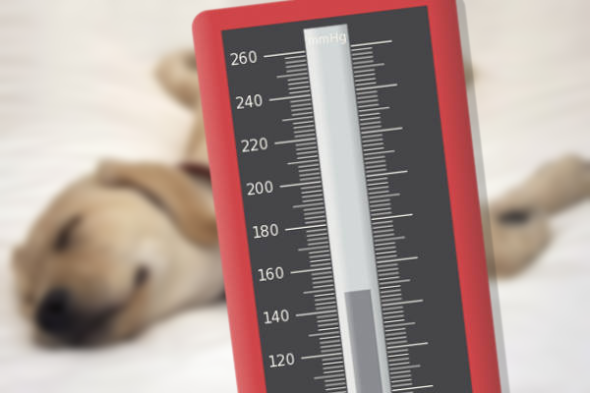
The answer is **148** mmHg
